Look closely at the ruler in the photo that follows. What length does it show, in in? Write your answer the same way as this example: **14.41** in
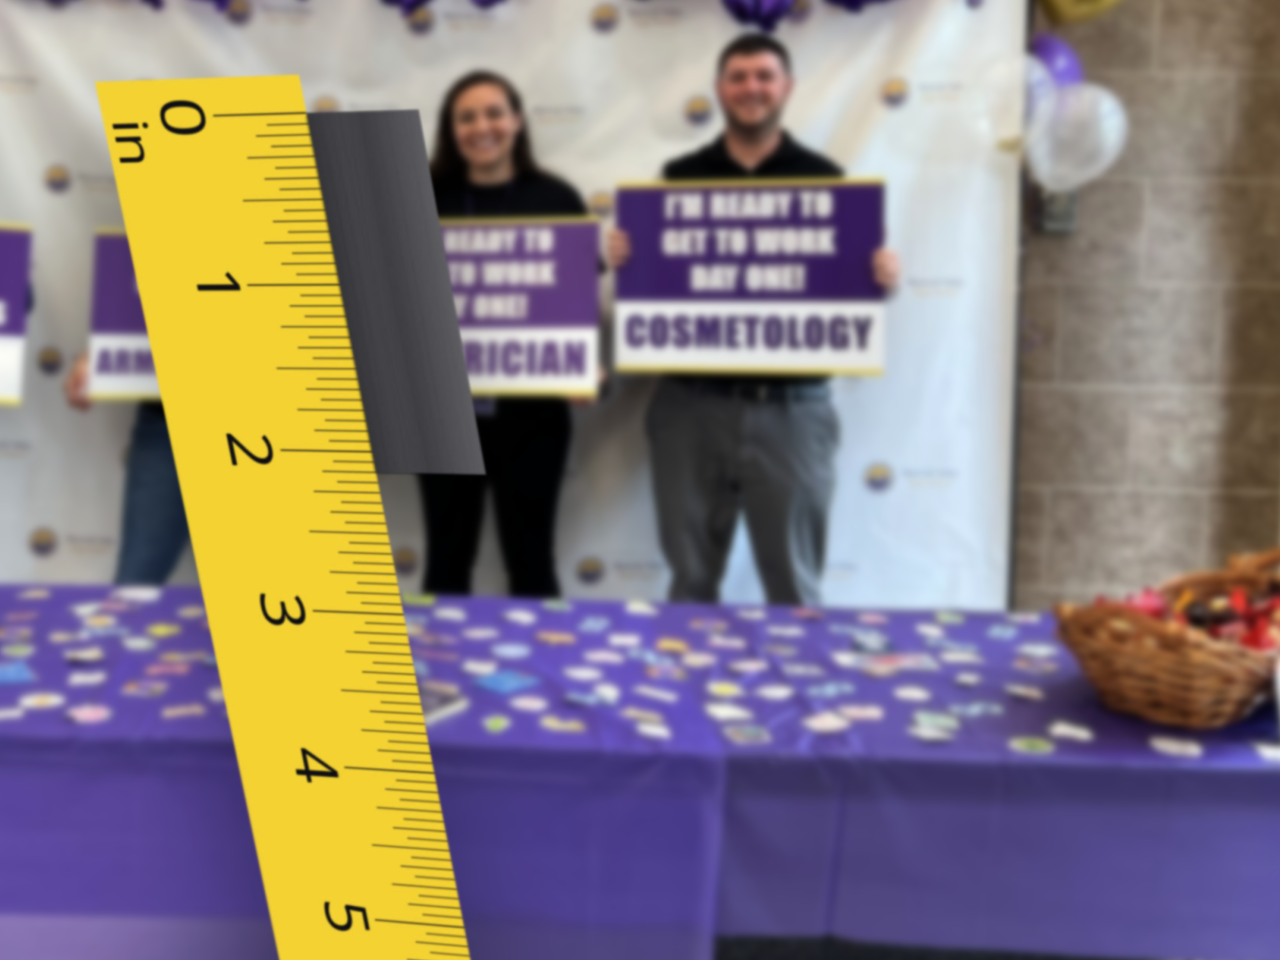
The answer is **2.125** in
